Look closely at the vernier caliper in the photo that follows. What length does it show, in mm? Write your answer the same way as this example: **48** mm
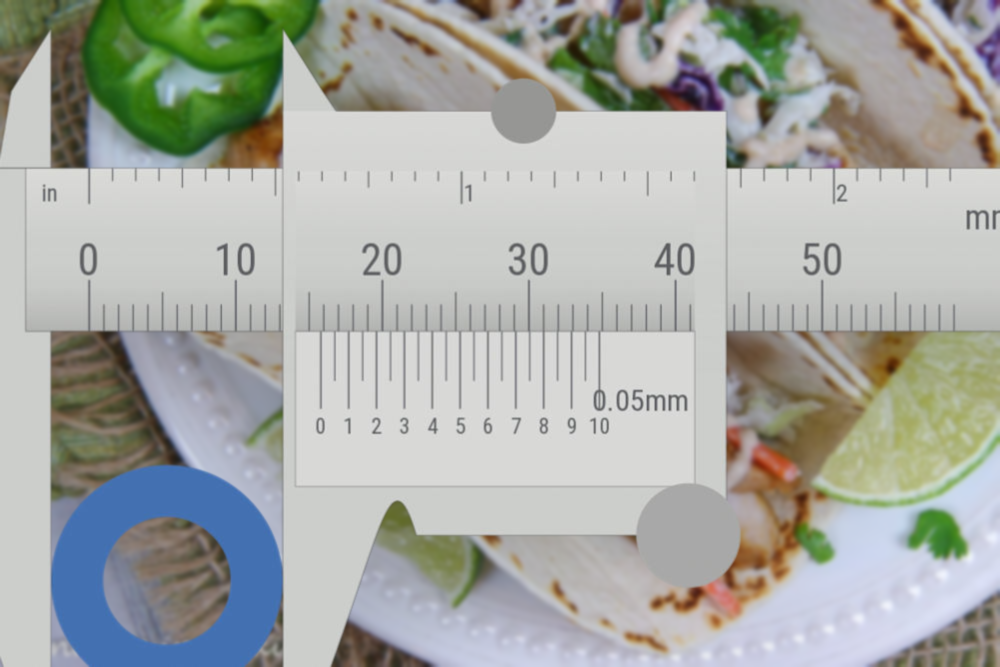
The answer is **15.8** mm
